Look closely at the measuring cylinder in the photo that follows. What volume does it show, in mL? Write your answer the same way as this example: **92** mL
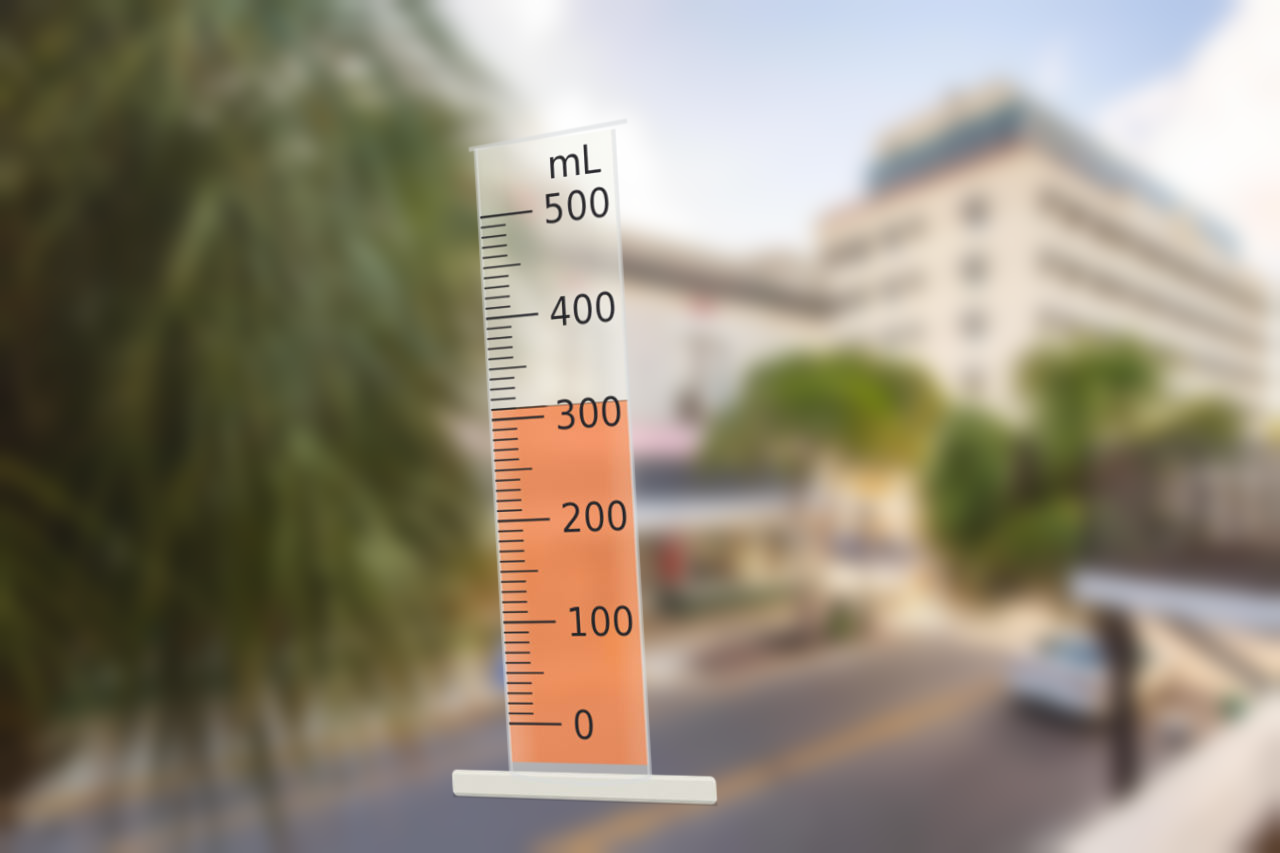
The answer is **310** mL
